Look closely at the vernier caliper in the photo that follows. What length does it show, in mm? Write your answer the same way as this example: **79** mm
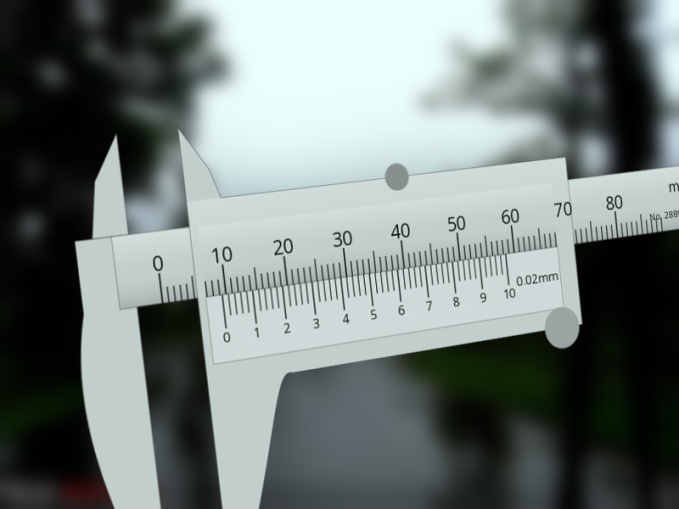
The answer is **9.4** mm
